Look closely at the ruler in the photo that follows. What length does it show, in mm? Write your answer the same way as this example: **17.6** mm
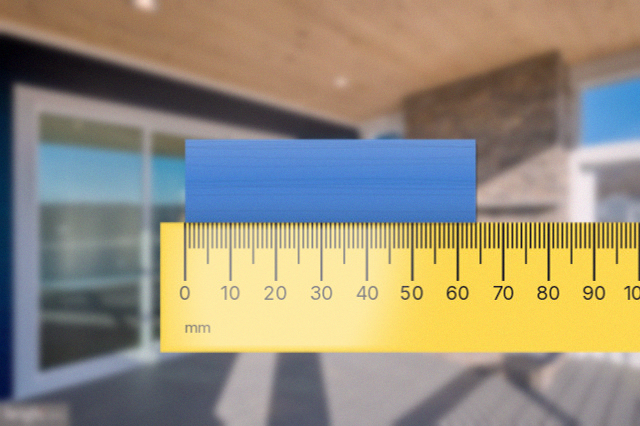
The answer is **64** mm
